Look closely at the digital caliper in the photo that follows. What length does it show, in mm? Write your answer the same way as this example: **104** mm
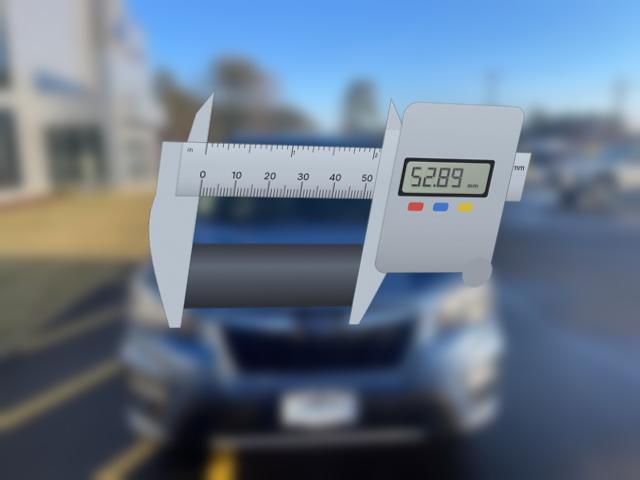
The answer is **52.89** mm
